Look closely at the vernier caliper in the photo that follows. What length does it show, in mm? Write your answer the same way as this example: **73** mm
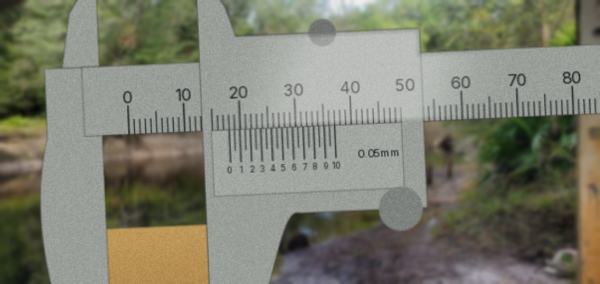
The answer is **18.0** mm
